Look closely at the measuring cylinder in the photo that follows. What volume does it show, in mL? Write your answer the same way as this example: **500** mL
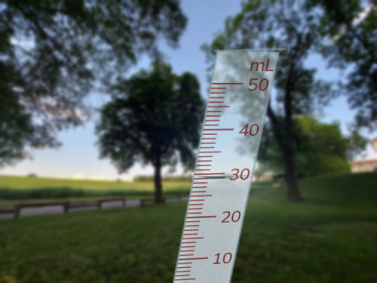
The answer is **29** mL
